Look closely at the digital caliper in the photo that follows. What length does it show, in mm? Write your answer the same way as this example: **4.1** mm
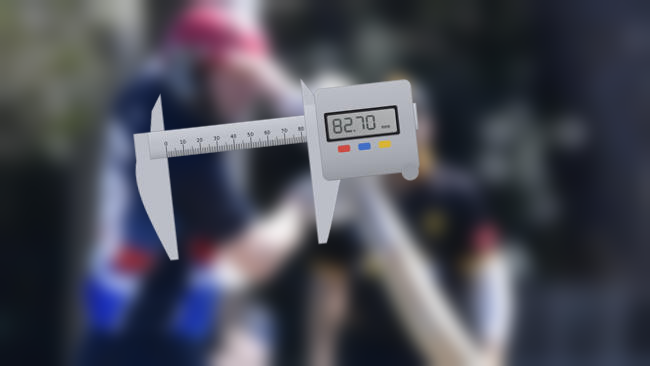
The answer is **82.70** mm
